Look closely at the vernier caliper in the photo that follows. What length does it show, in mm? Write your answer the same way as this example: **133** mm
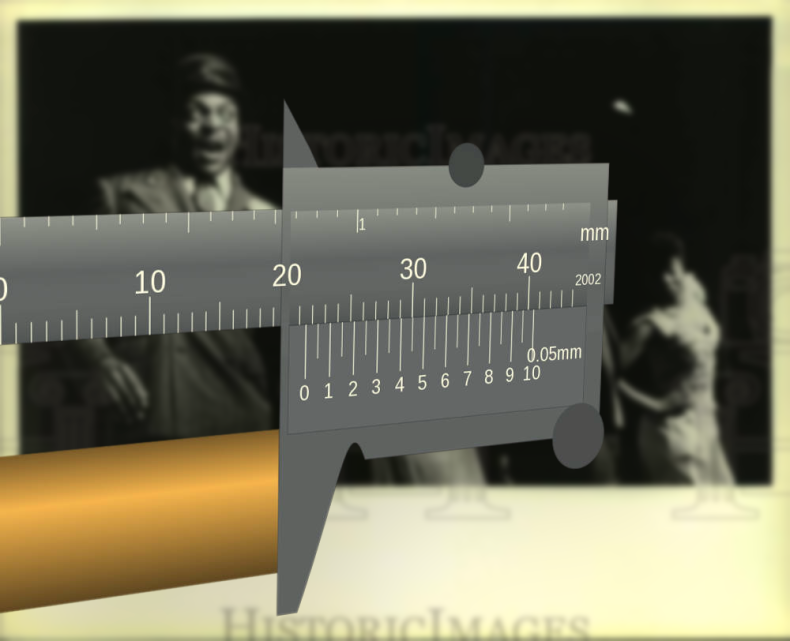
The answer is **21.5** mm
